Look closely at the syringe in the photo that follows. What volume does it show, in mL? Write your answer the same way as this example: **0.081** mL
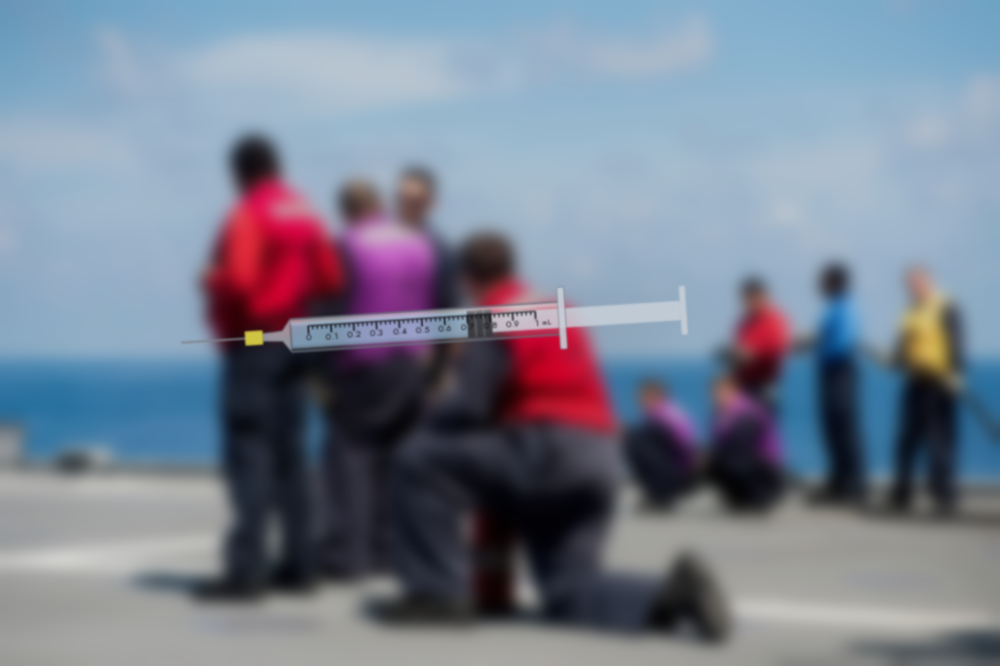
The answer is **0.7** mL
